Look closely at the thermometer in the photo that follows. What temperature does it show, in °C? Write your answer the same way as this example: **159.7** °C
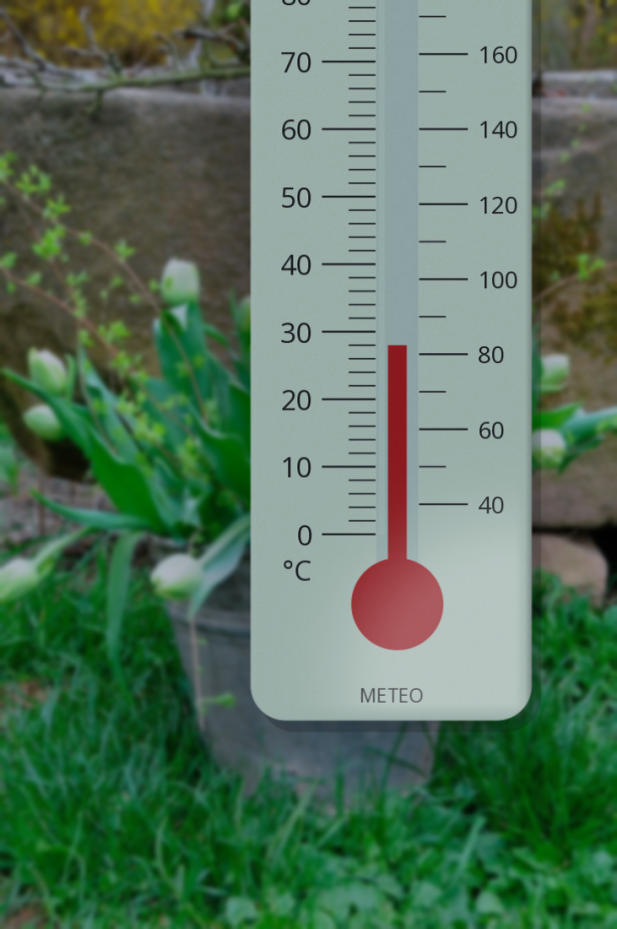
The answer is **28** °C
